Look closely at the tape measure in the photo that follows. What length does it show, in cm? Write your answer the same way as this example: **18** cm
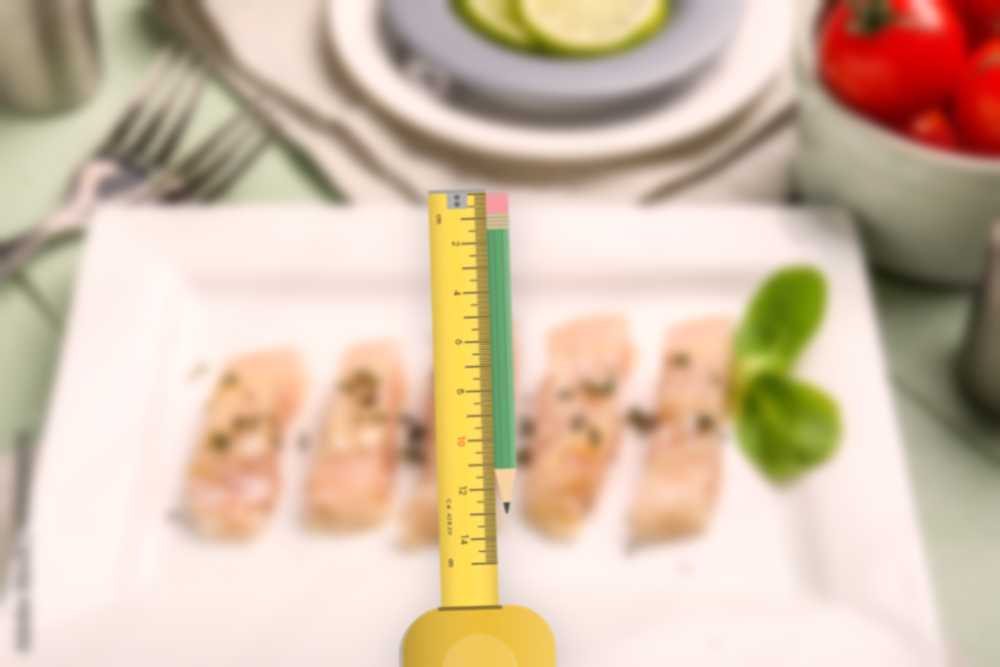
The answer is **13** cm
